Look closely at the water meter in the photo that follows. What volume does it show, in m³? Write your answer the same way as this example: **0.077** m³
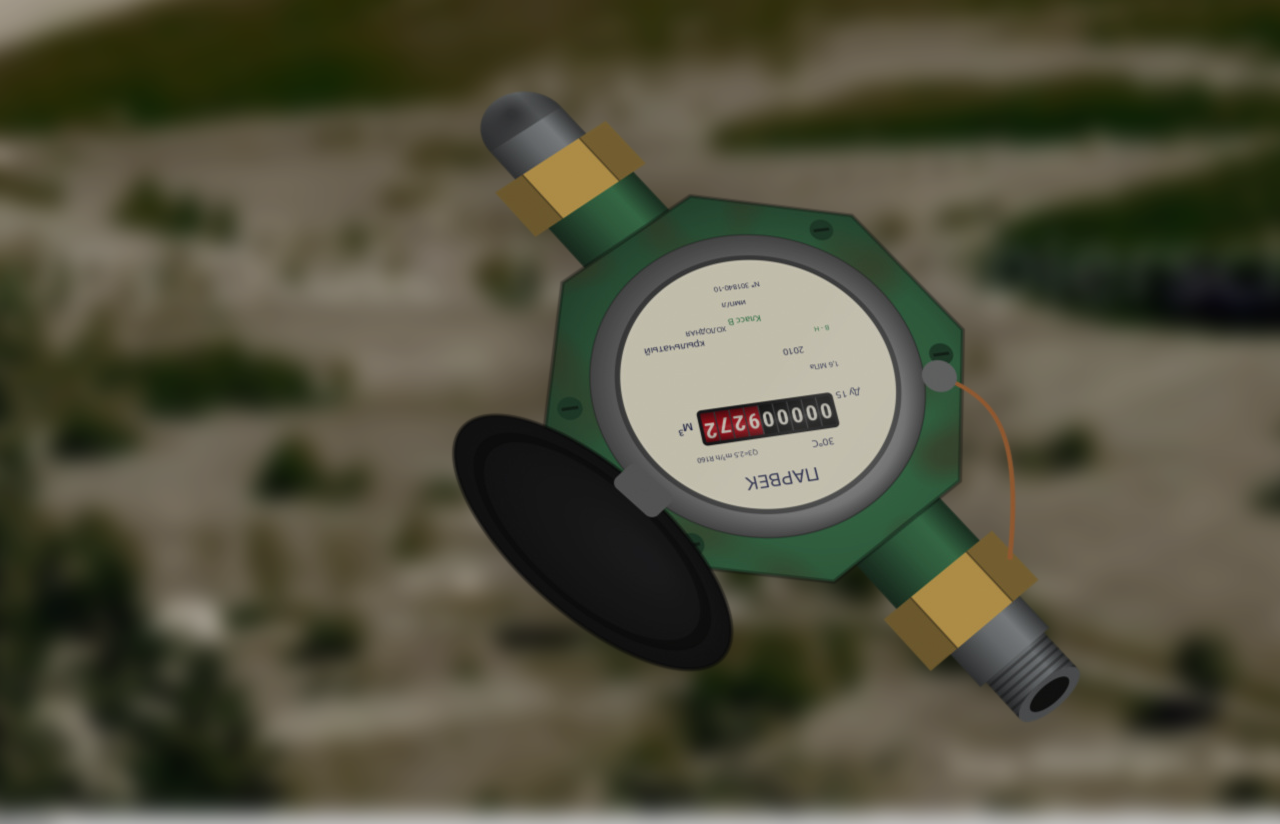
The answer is **0.9272** m³
